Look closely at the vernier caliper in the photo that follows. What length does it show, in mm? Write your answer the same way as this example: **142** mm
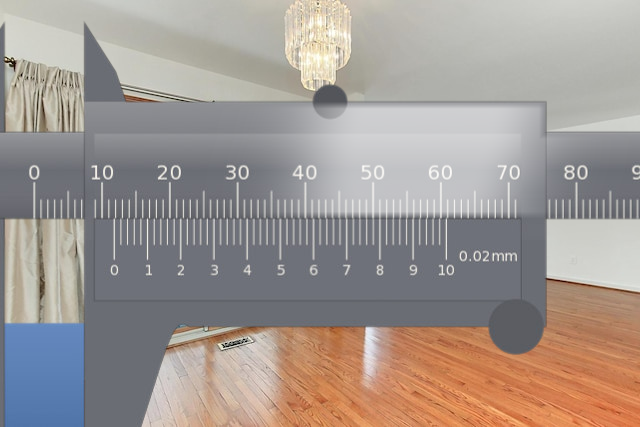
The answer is **11.8** mm
